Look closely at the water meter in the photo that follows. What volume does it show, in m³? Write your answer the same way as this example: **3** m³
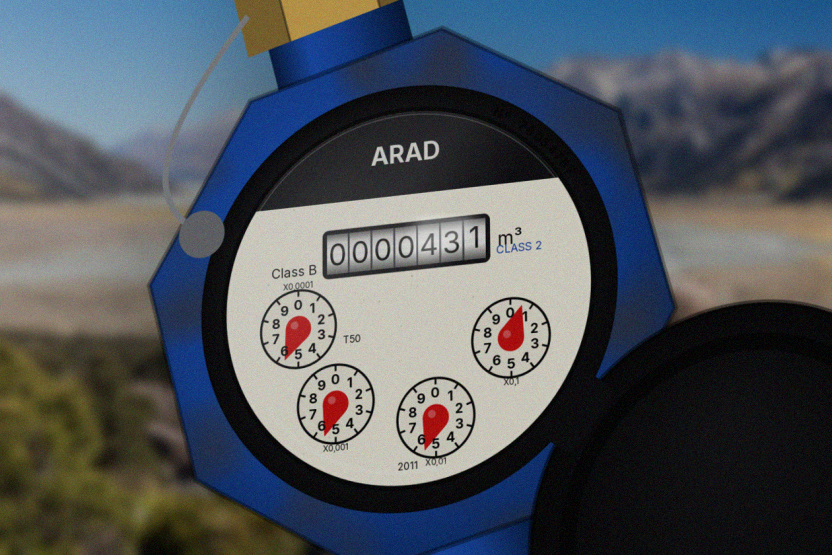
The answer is **431.0555** m³
